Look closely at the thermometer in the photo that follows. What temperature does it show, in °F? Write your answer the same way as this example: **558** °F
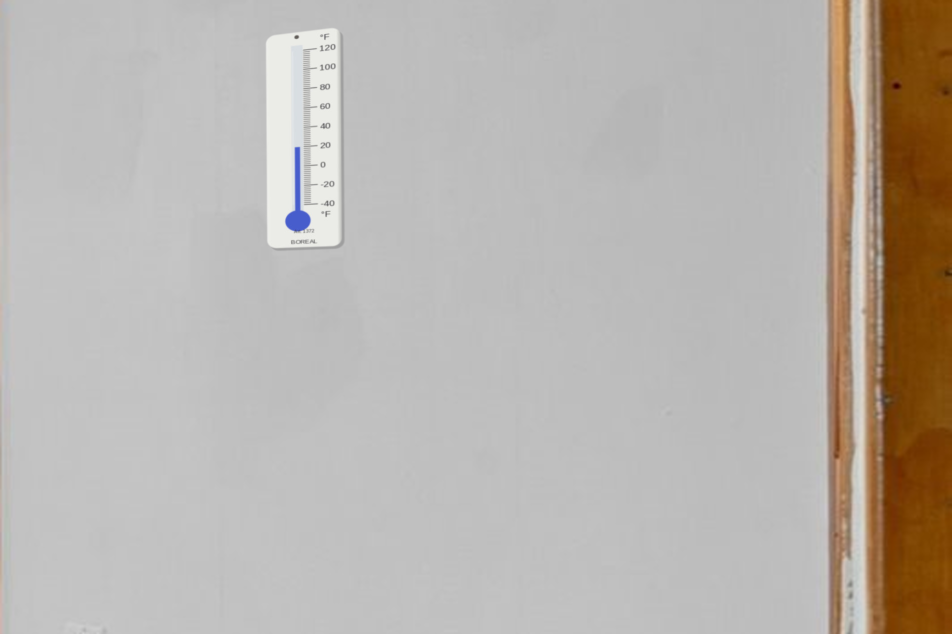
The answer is **20** °F
